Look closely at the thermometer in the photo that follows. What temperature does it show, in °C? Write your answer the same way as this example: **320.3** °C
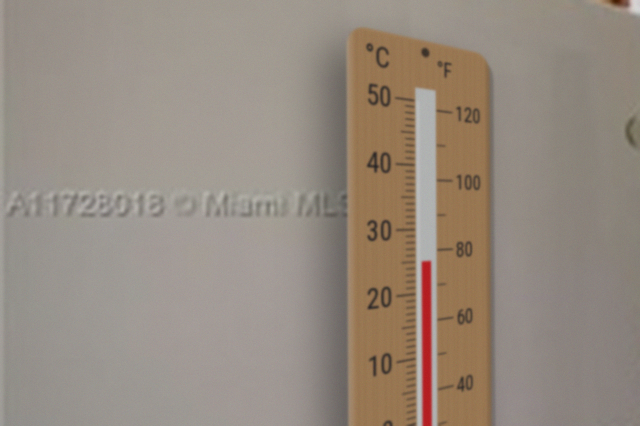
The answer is **25** °C
